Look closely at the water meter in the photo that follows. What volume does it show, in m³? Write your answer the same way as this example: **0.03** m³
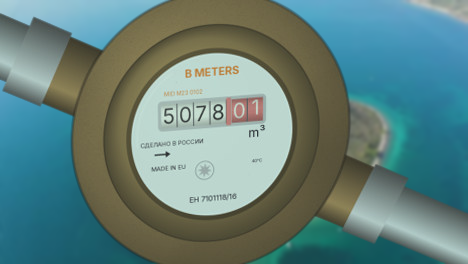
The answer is **5078.01** m³
